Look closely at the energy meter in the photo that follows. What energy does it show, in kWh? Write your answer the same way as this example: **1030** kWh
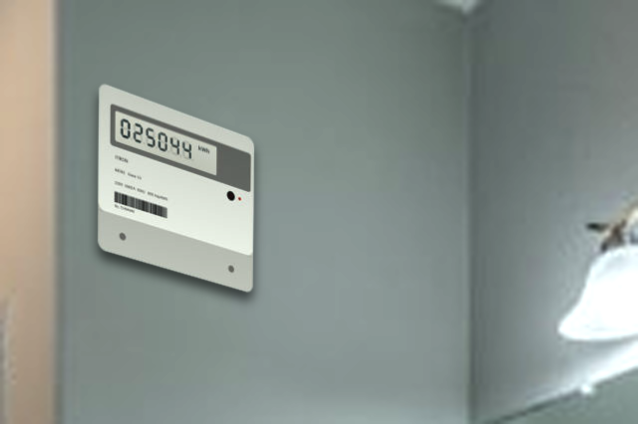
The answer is **25044** kWh
